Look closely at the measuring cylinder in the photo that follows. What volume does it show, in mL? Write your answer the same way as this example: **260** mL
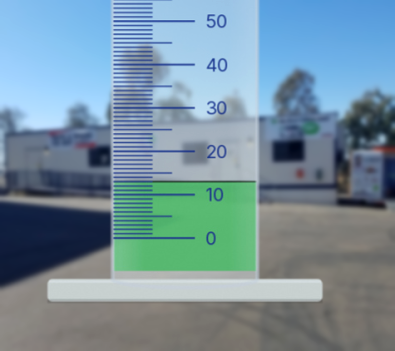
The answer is **13** mL
